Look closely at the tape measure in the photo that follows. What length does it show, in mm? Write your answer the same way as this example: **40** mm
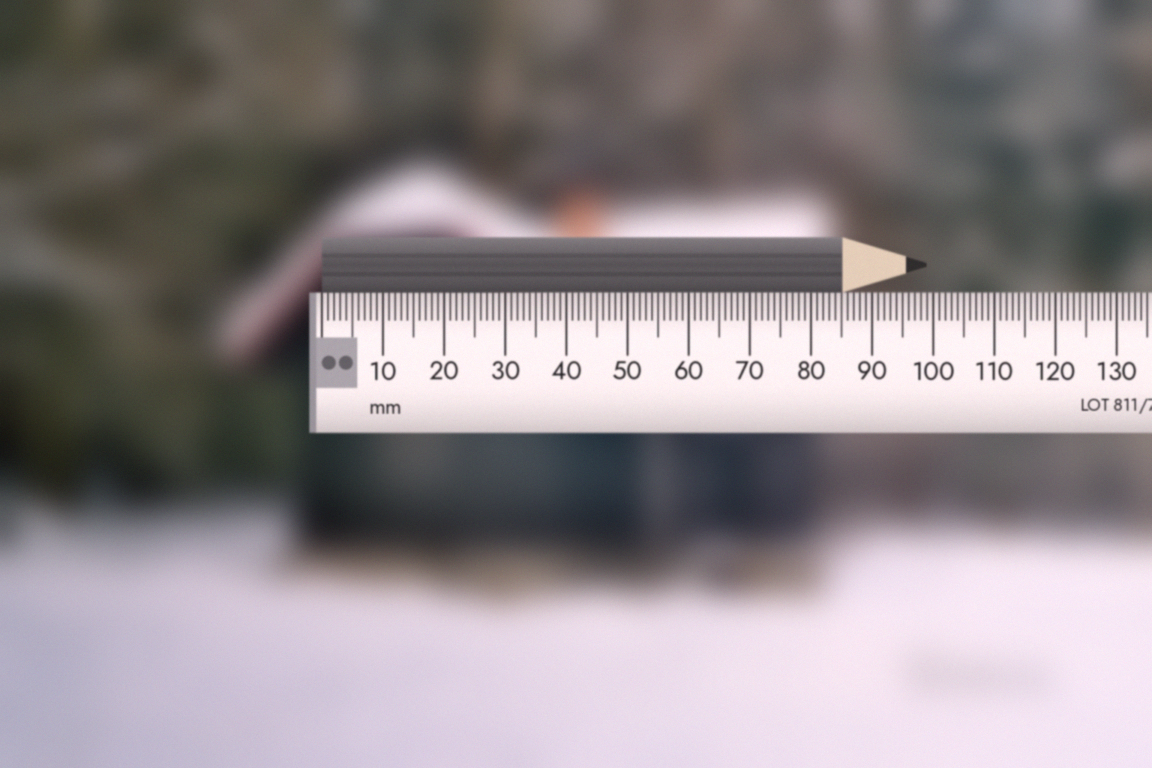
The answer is **99** mm
